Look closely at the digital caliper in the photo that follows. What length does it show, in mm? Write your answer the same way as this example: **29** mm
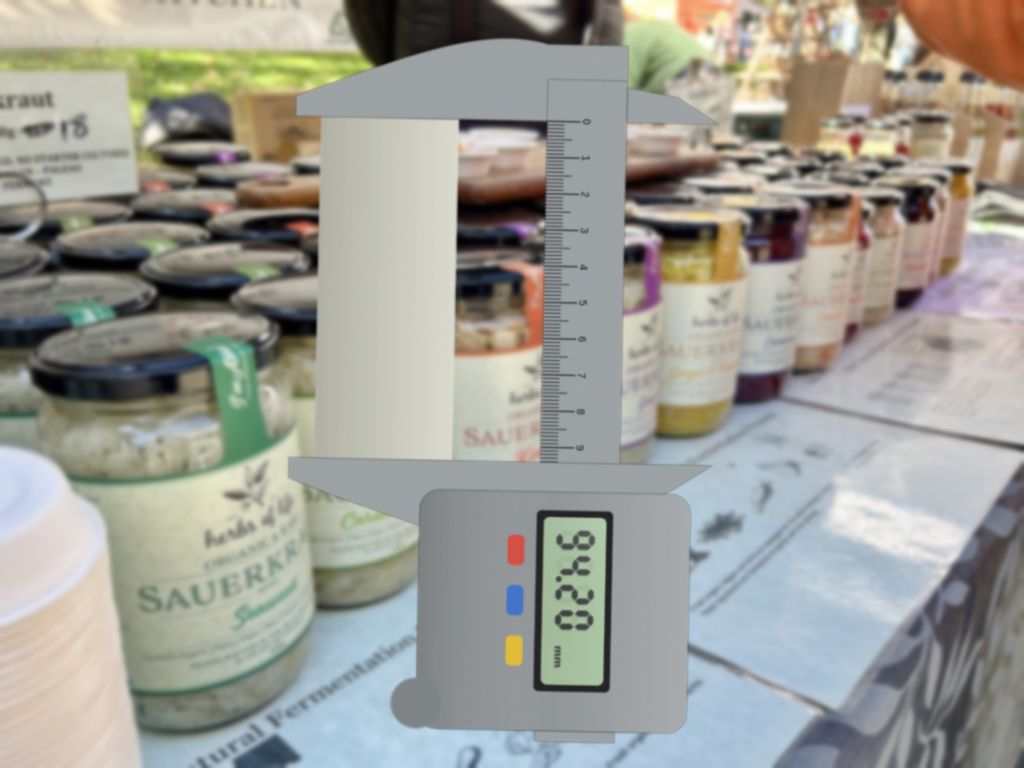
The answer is **94.20** mm
